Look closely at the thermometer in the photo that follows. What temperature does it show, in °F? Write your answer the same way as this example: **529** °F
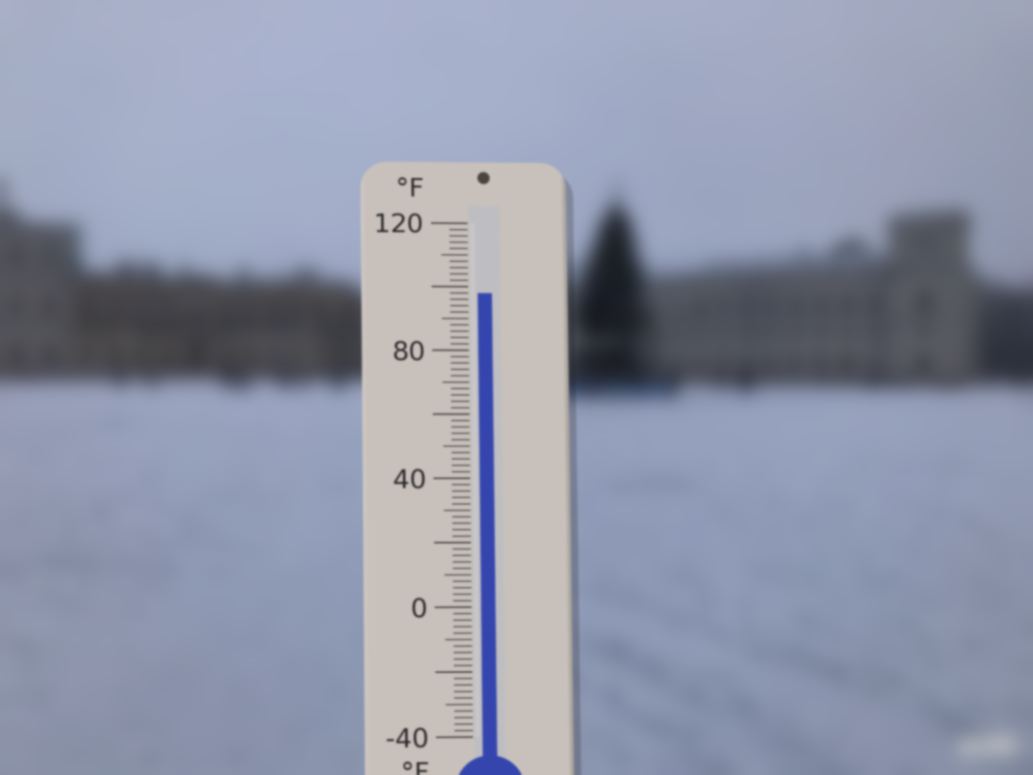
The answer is **98** °F
